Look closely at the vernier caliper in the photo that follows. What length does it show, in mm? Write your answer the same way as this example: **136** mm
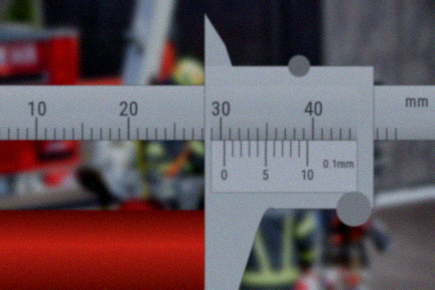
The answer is **30.4** mm
